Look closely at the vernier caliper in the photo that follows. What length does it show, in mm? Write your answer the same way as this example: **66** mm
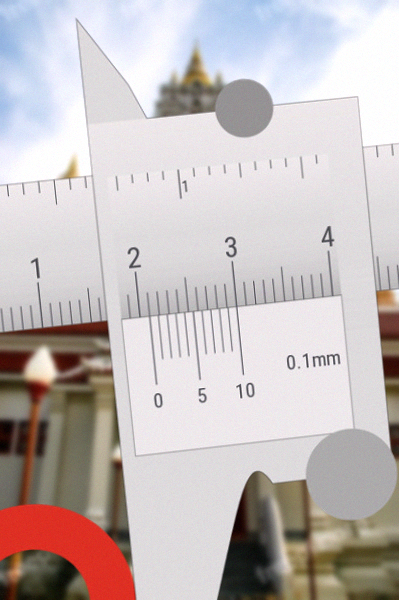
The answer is **21.0** mm
